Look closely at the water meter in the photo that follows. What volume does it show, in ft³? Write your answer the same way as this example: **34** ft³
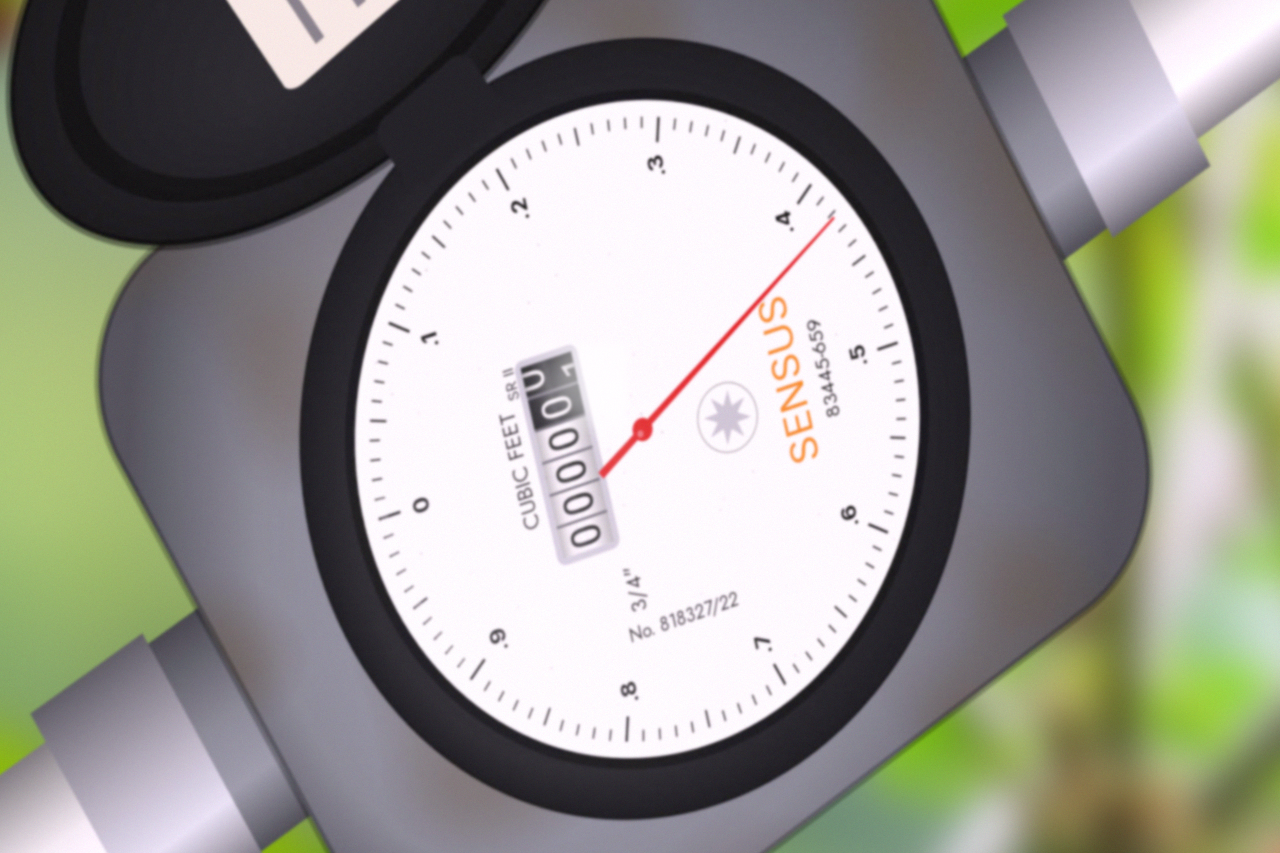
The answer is **0.42** ft³
